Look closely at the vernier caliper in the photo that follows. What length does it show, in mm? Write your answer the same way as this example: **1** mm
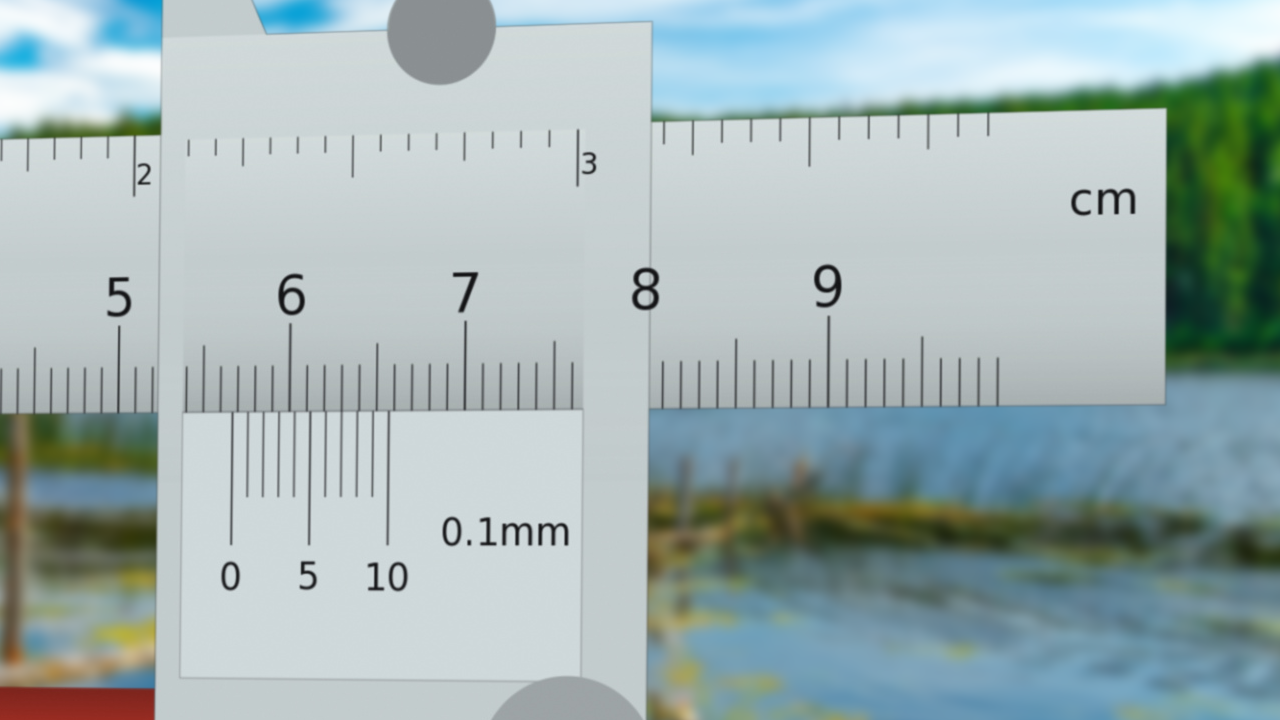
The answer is **56.7** mm
